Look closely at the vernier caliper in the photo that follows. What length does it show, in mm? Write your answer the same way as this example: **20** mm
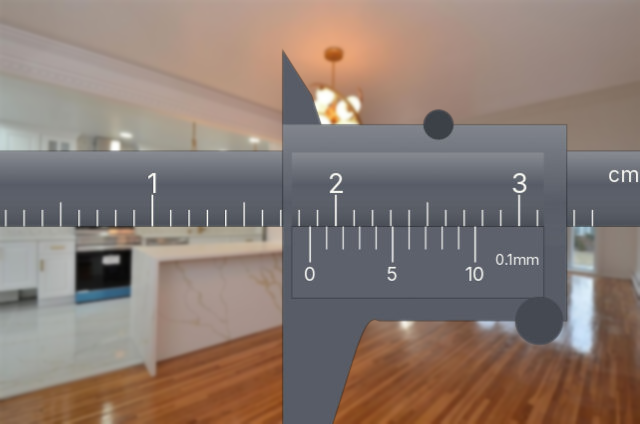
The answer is **18.6** mm
